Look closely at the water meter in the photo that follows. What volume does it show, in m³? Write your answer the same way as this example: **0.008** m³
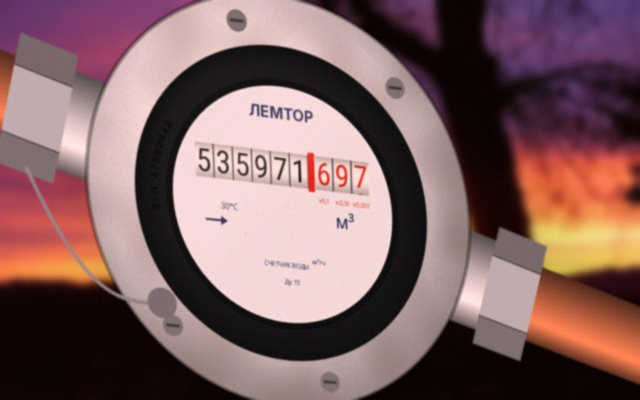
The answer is **535971.697** m³
